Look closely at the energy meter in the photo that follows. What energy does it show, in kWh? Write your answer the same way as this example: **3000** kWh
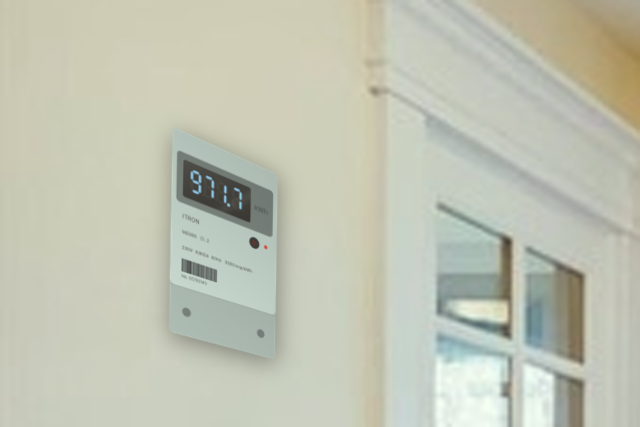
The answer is **971.7** kWh
